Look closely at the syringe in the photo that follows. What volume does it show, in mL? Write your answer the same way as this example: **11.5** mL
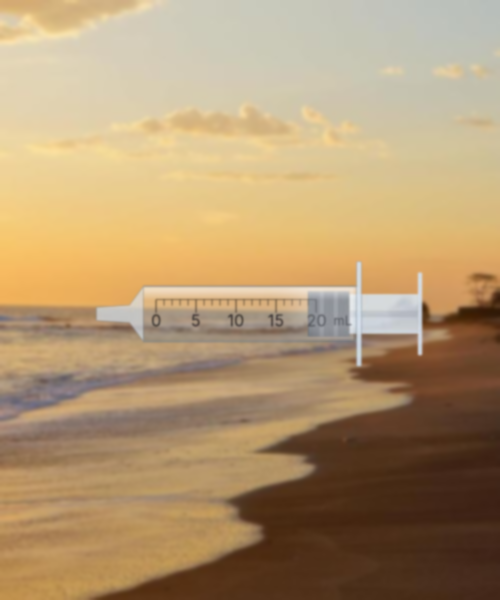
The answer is **19** mL
